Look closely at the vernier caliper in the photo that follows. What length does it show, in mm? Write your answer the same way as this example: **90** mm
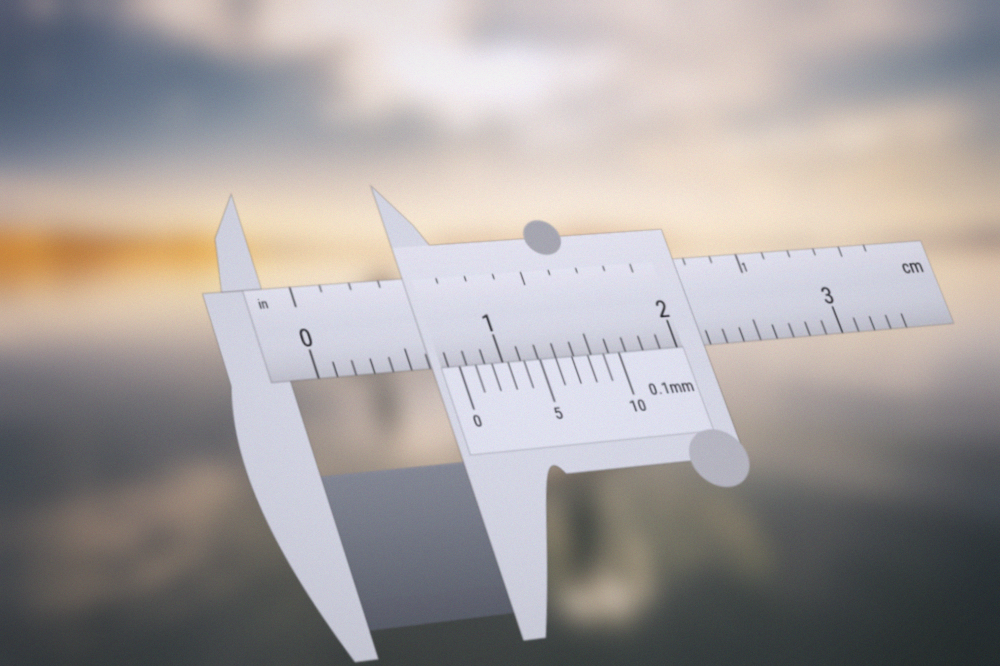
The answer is **7.6** mm
